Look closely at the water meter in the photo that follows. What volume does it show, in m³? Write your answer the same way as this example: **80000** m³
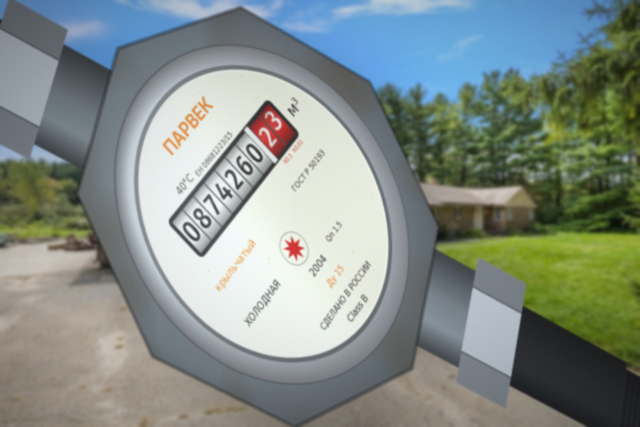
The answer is **874260.23** m³
